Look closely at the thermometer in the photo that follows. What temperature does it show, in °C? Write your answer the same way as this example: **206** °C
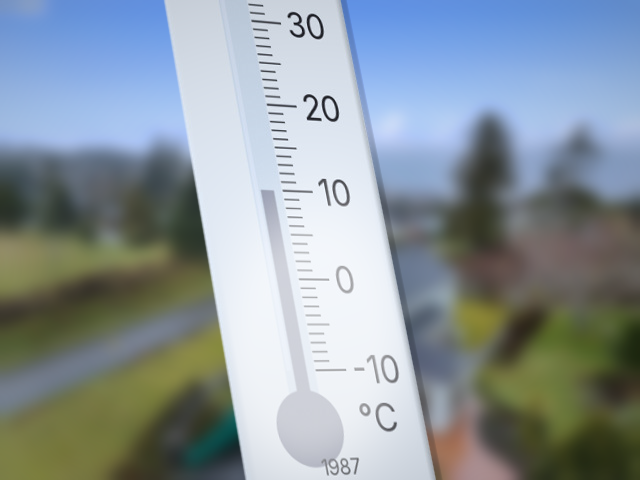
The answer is **10** °C
